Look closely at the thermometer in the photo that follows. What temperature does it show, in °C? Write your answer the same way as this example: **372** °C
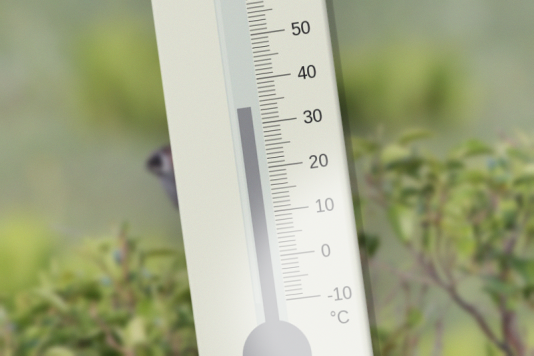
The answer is **34** °C
